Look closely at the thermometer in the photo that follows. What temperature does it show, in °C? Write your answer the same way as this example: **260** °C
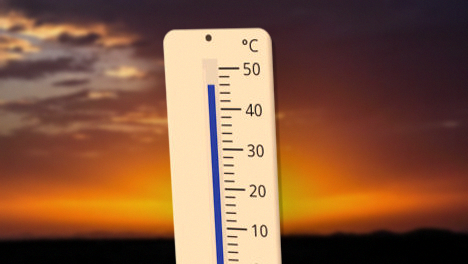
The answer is **46** °C
